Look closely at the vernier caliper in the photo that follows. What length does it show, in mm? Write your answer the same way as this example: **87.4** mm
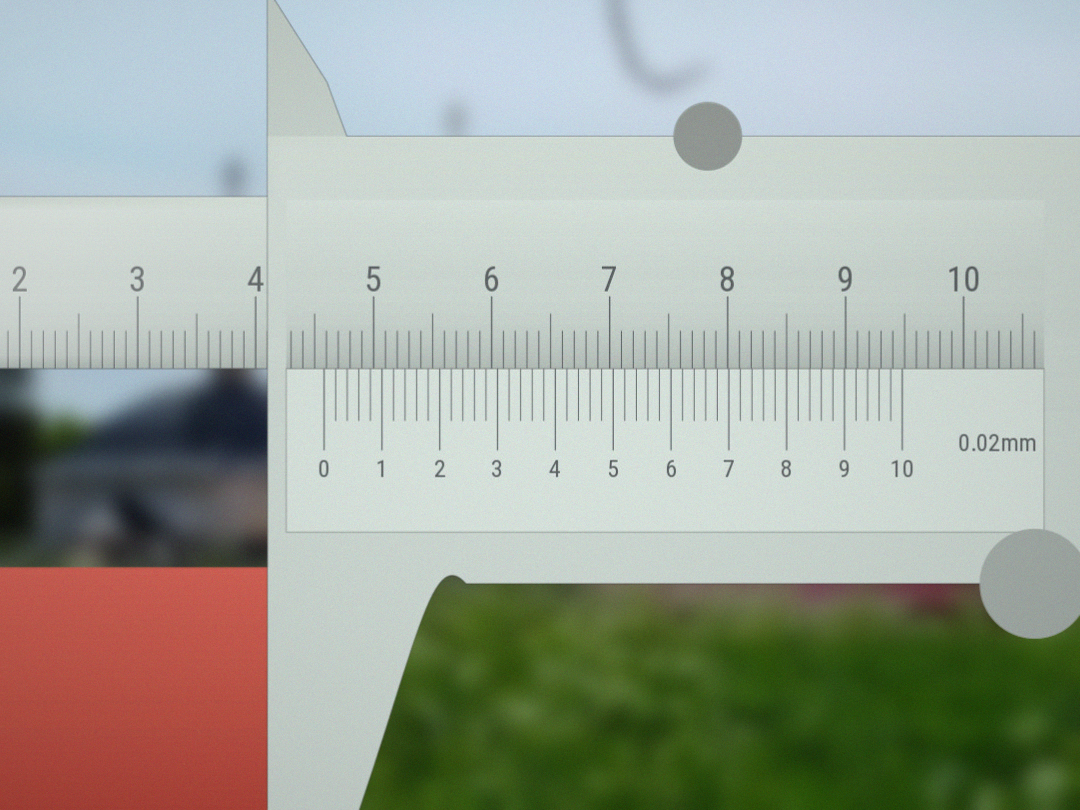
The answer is **45.8** mm
